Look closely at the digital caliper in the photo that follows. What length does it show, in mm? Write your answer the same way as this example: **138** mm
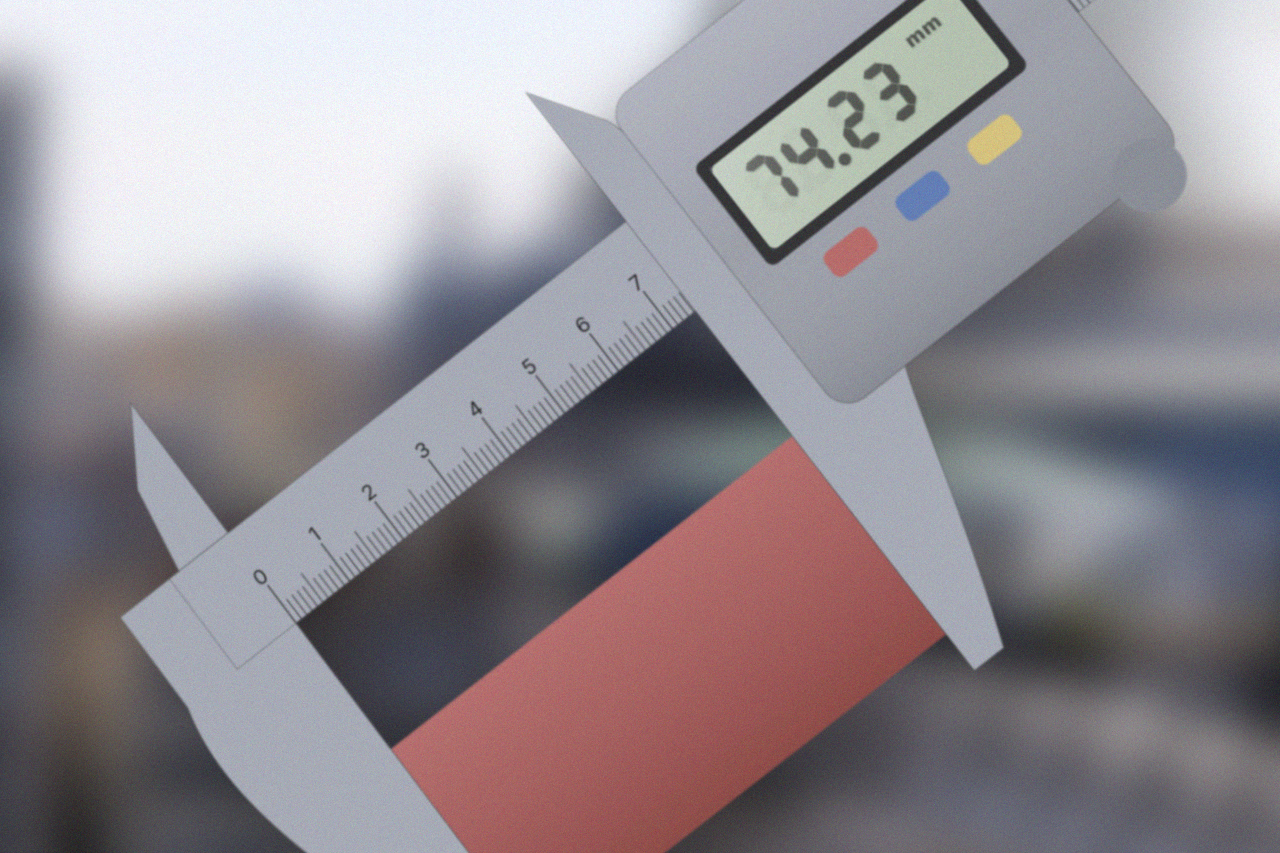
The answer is **74.23** mm
